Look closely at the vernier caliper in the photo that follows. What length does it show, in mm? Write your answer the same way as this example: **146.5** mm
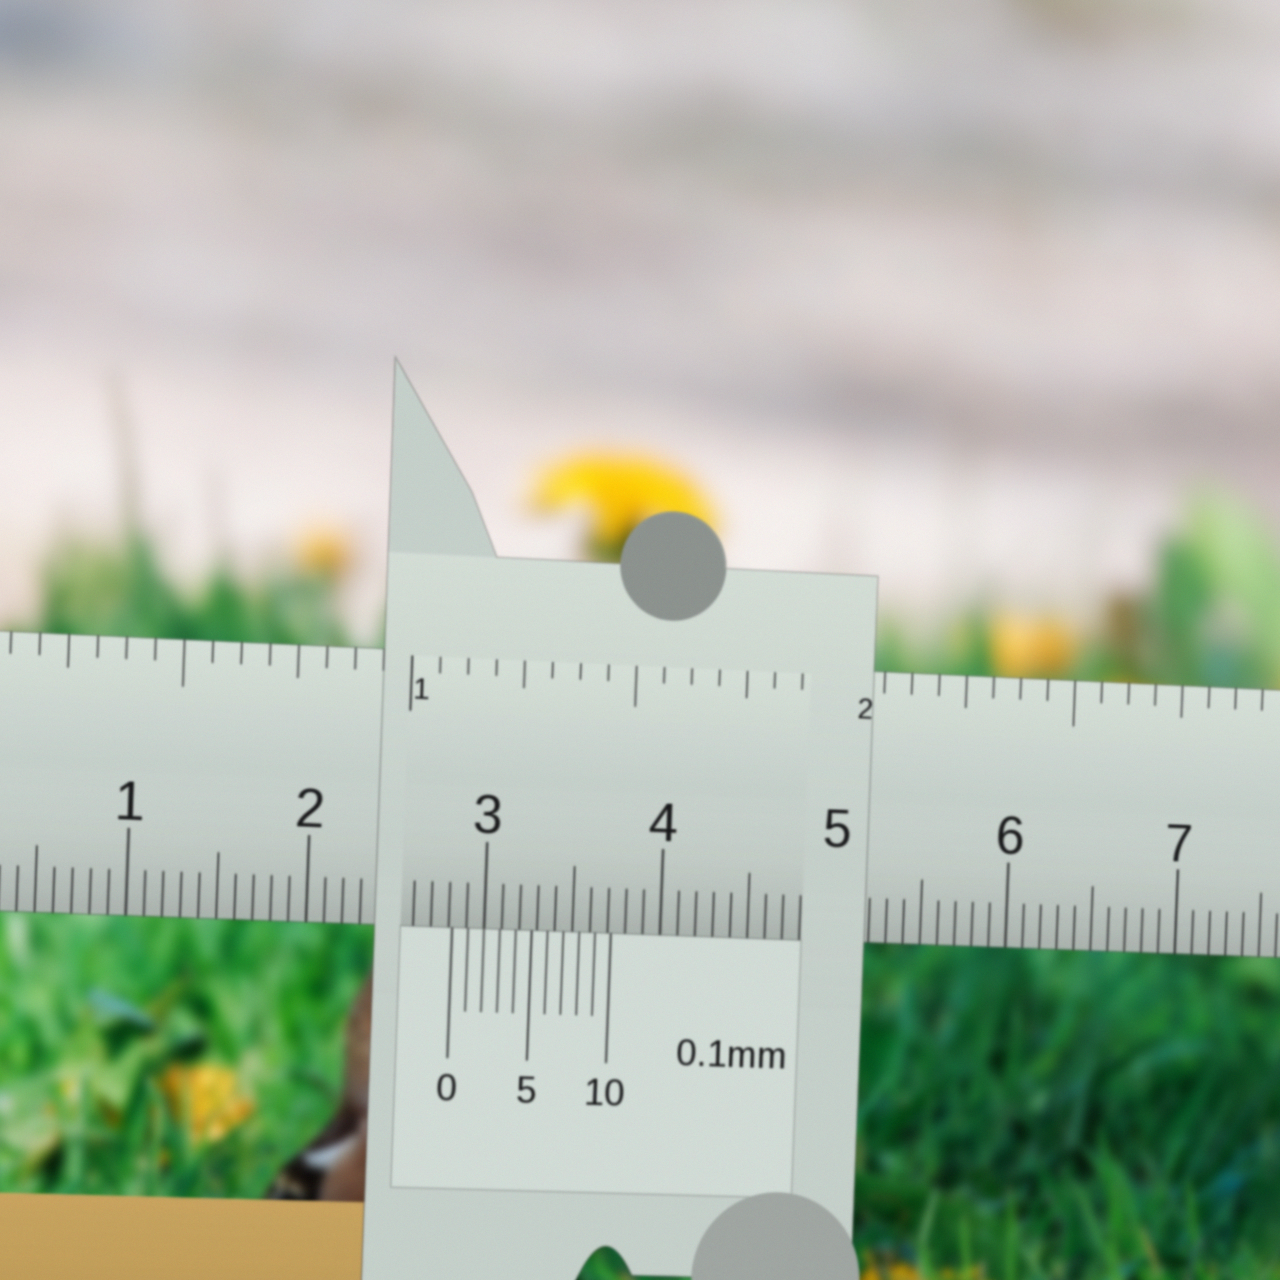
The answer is **28.2** mm
